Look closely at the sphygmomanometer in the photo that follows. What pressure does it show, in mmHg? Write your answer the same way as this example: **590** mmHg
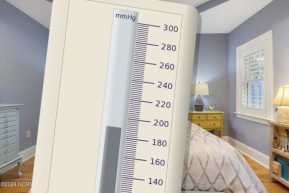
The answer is **190** mmHg
